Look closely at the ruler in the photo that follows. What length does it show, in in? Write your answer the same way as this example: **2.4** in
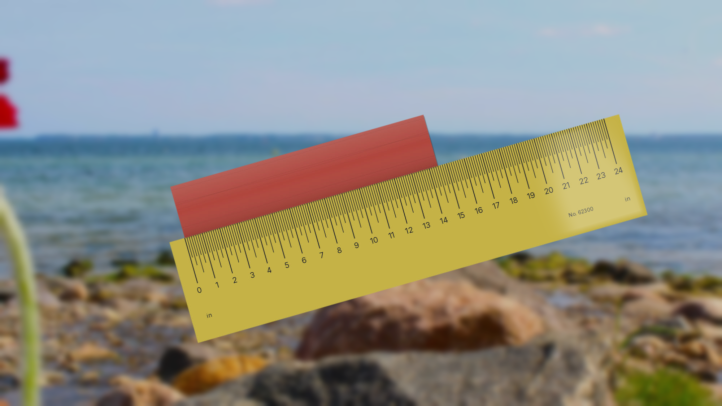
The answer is **14.5** in
